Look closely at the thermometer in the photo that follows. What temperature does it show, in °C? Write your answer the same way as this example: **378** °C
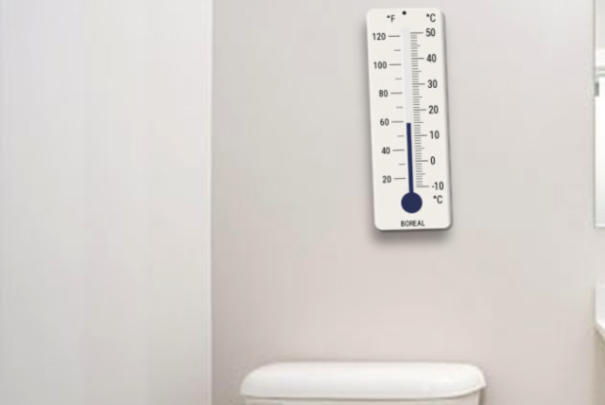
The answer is **15** °C
